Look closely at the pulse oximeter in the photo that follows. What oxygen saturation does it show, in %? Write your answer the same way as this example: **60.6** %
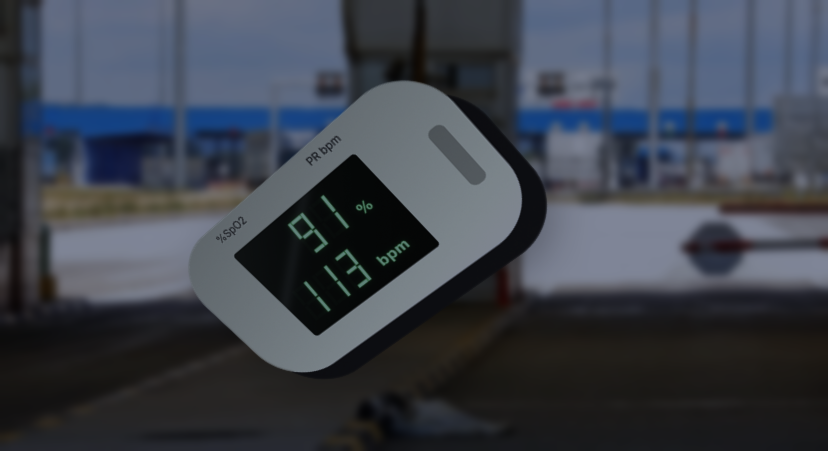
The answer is **91** %
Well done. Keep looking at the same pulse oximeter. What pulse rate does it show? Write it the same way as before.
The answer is **113** bpm
